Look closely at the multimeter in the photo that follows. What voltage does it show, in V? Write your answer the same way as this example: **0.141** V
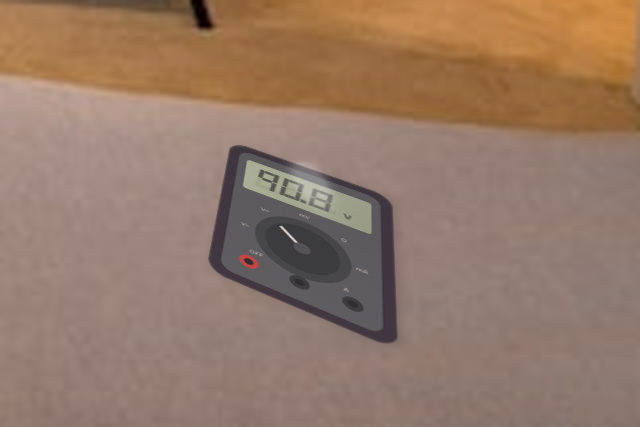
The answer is **90.8** V
